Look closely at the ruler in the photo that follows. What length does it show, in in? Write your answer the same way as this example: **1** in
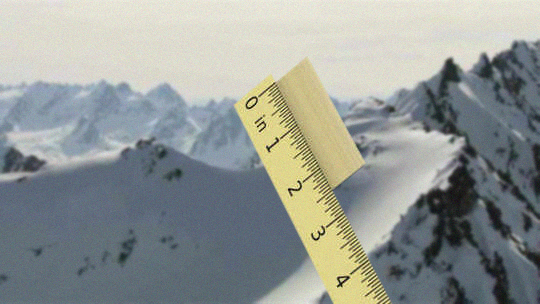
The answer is **2.5** in
